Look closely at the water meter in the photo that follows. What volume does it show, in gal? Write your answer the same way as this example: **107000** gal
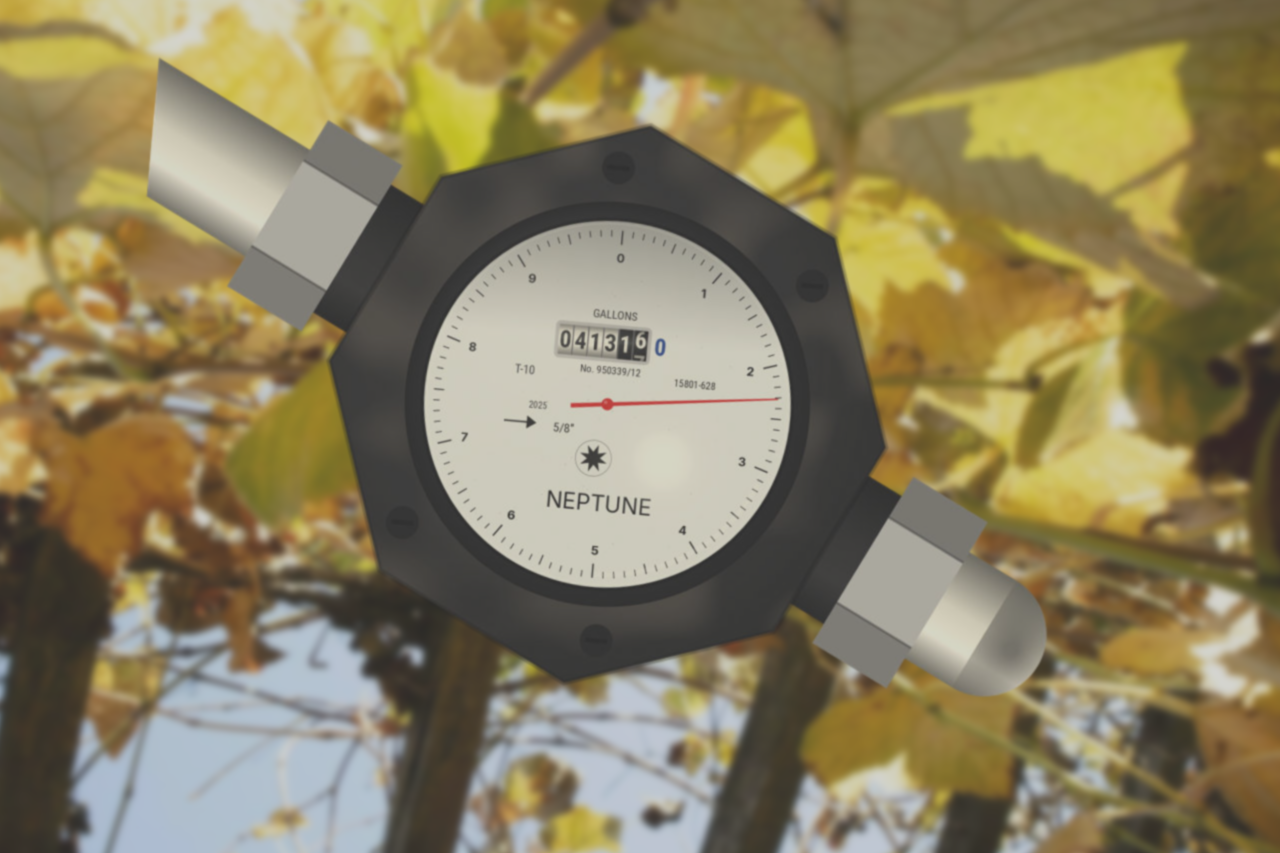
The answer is **413162.3** gal
